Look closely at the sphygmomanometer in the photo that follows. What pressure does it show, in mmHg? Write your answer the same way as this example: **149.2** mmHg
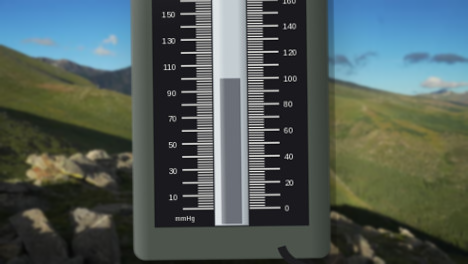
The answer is **100** mmHg
